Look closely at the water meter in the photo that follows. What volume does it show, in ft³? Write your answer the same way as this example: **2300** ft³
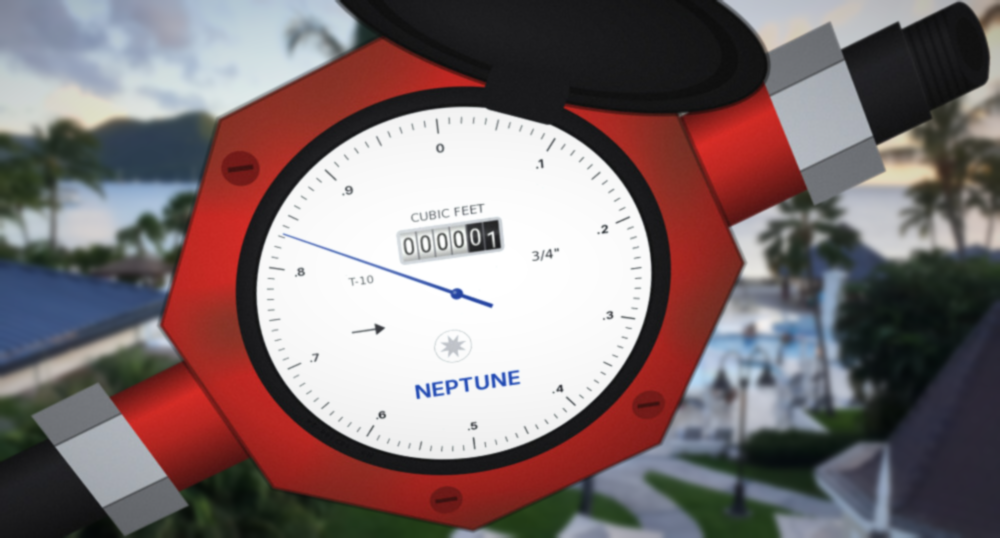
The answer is **0.83** ft³
